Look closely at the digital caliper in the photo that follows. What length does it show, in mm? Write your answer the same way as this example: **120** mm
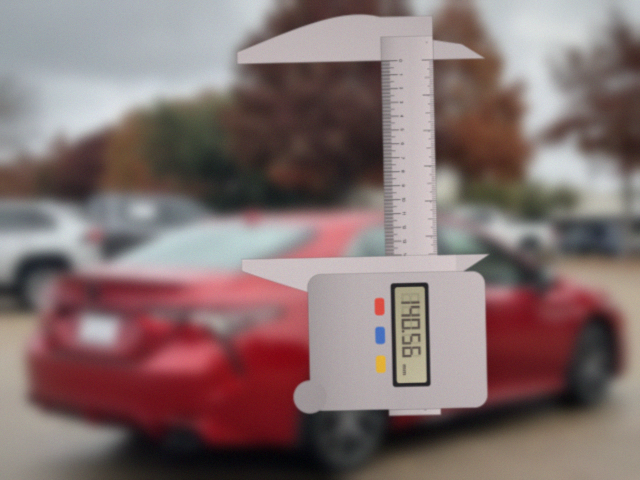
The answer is **140.56** mm
